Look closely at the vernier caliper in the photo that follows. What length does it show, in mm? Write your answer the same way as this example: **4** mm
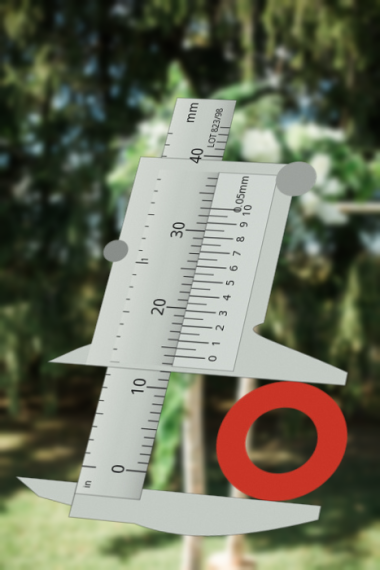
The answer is **14.0** mm
